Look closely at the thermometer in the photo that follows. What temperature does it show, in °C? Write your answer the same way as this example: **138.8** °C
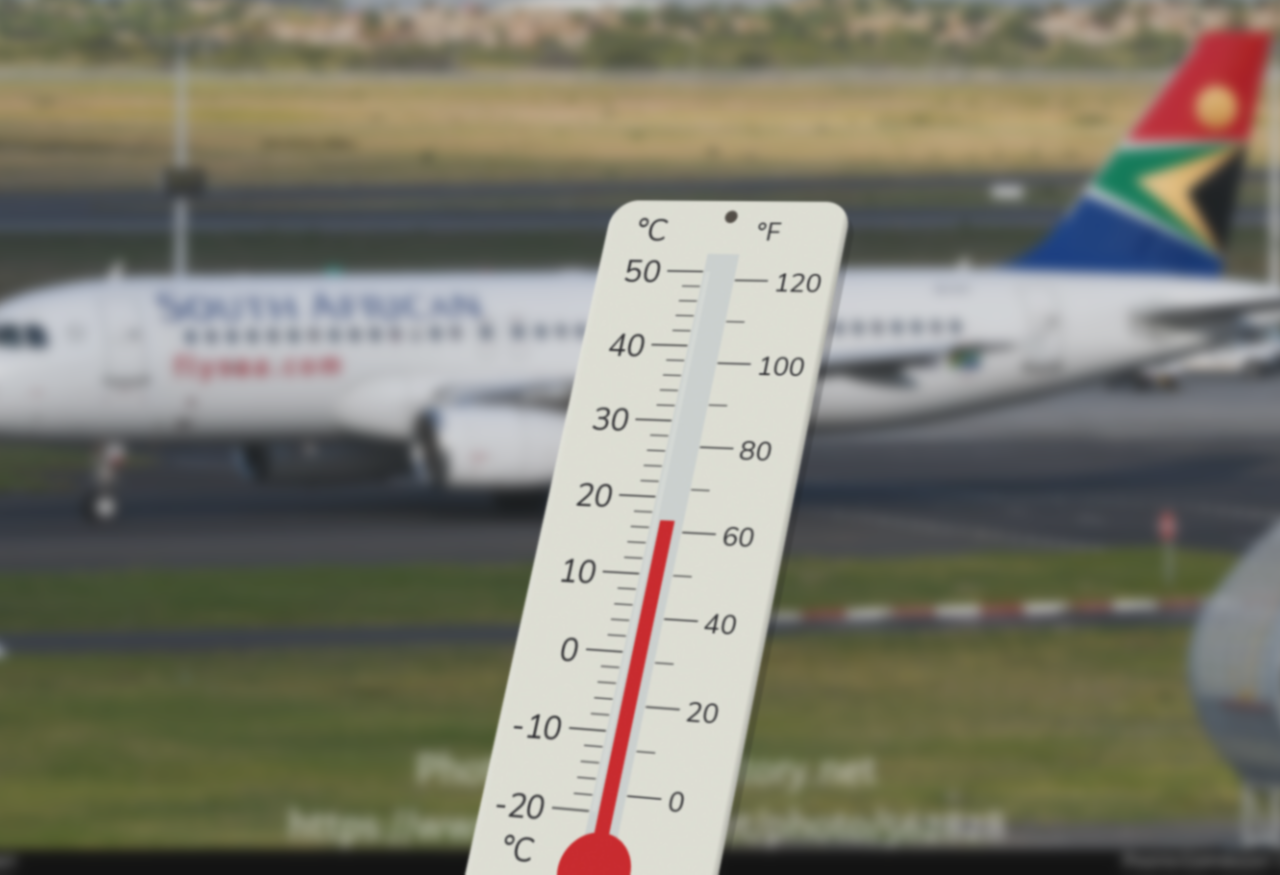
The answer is **17** °C
